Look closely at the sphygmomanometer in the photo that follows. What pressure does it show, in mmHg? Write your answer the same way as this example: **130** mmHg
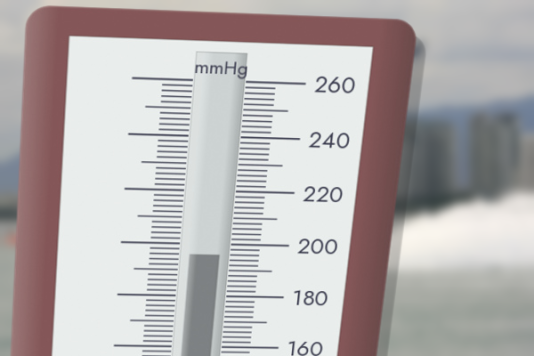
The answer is **196** mmHg
